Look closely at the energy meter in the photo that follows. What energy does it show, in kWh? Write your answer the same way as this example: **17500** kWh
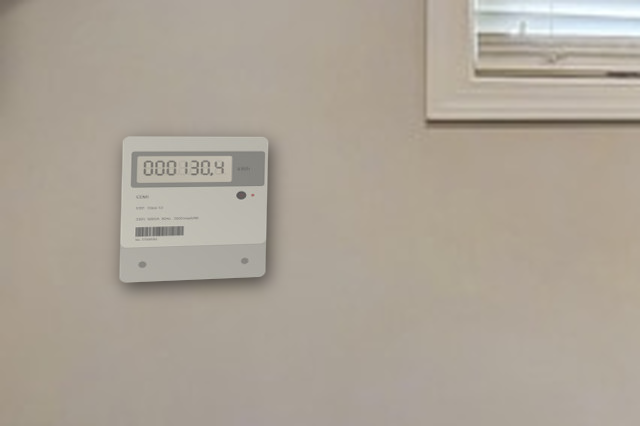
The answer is **130.4** kWh
